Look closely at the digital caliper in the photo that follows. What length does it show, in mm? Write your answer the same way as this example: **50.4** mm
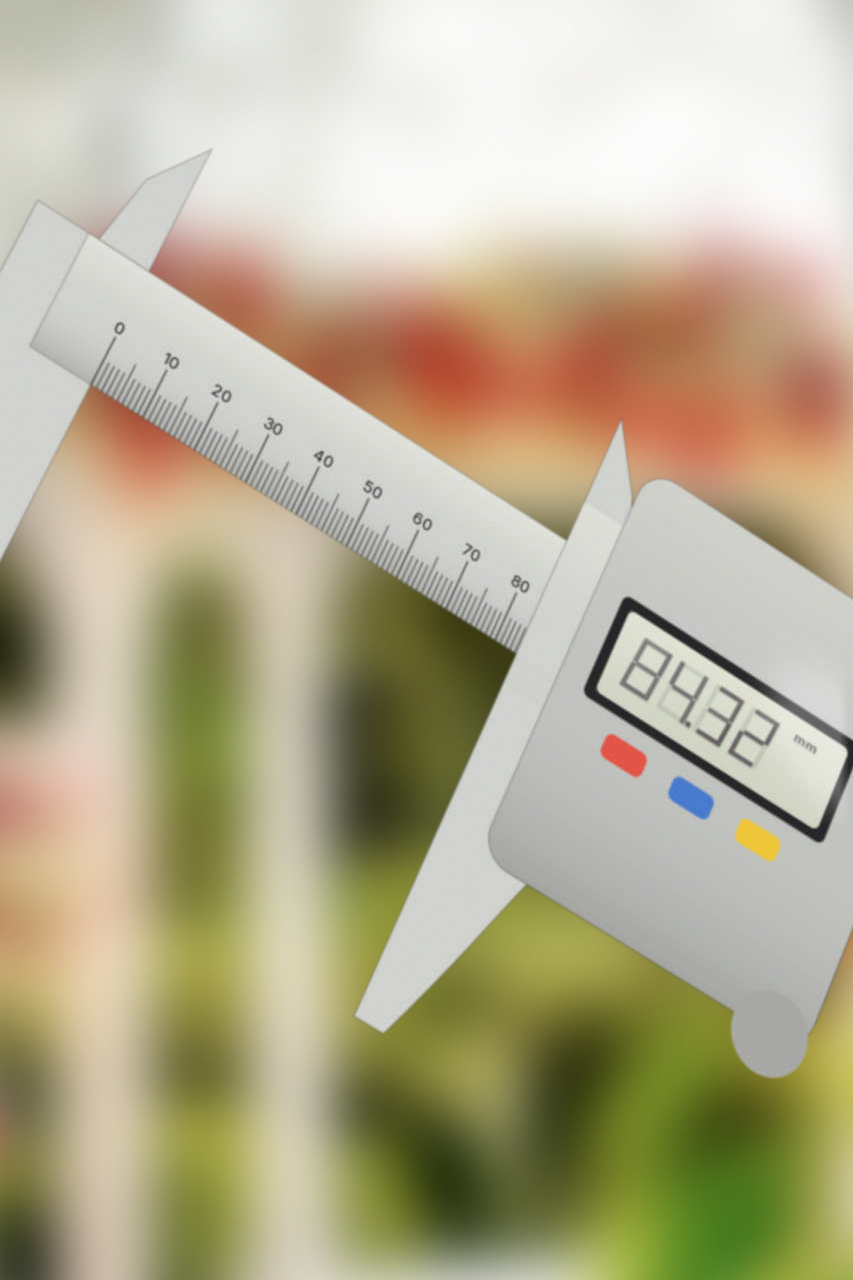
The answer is **84.32** mm
